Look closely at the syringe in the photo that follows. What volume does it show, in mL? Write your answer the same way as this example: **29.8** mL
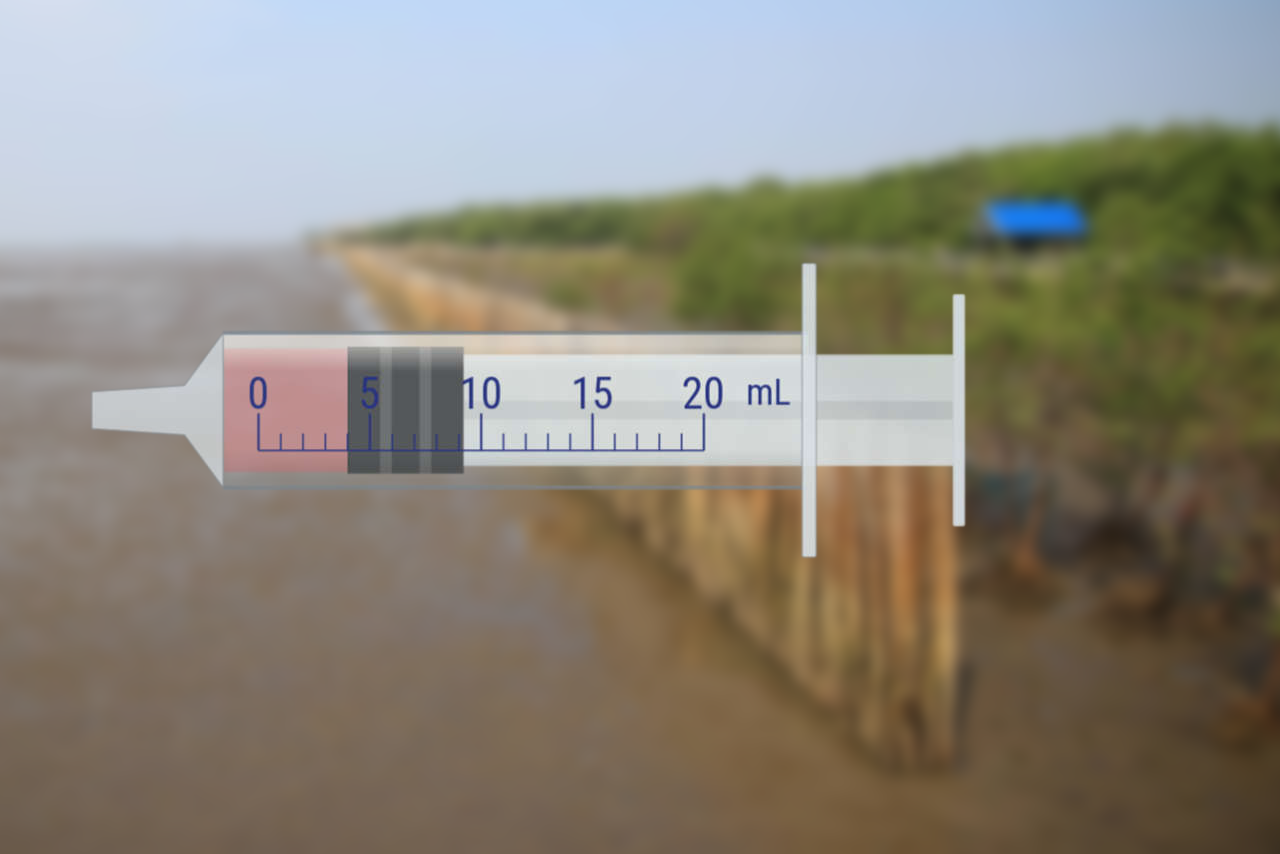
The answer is **4** mL
